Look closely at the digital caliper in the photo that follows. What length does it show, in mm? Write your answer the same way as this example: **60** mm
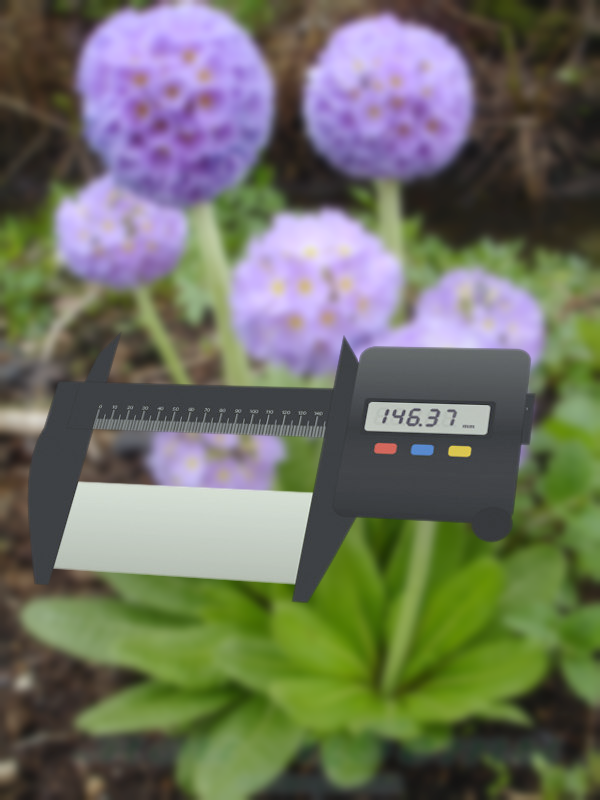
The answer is **146.37** mm
